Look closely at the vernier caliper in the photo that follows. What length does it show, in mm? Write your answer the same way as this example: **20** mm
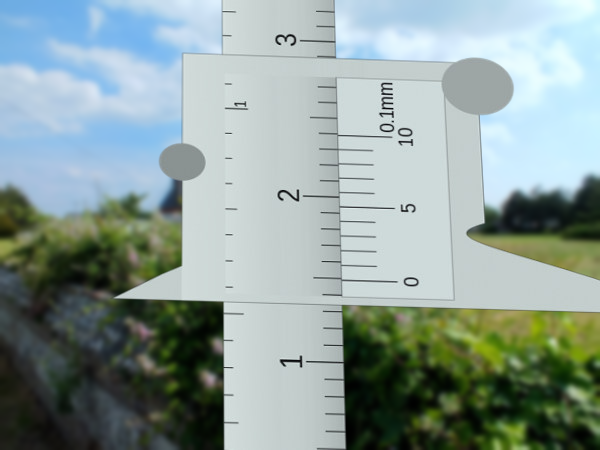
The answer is **14.9** mm
